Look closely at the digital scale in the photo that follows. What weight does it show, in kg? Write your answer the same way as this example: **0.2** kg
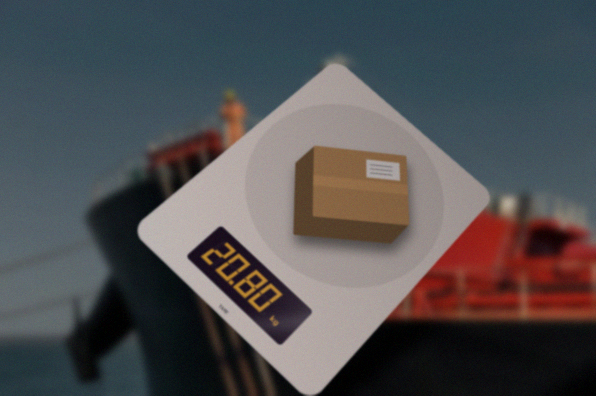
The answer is **20.80** kg
